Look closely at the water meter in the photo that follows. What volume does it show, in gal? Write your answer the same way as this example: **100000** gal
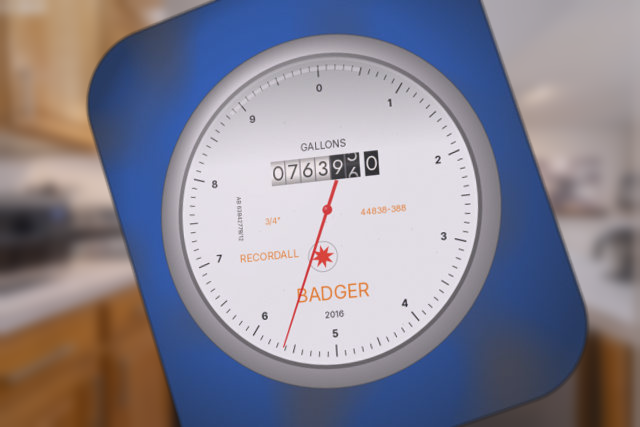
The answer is **763955.6** gal
